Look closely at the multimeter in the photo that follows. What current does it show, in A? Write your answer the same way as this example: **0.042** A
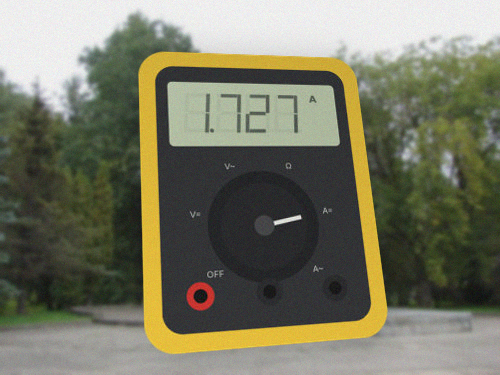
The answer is **1.727** A
